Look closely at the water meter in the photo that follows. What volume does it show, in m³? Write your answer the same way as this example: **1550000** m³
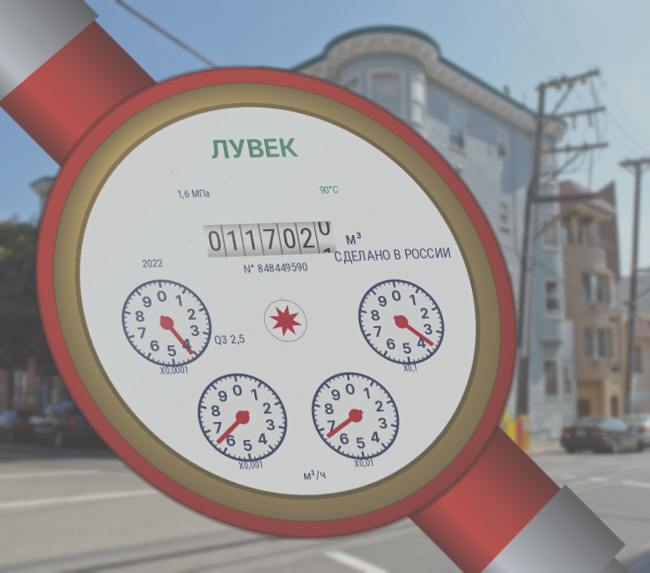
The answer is **117020.3664** m³
